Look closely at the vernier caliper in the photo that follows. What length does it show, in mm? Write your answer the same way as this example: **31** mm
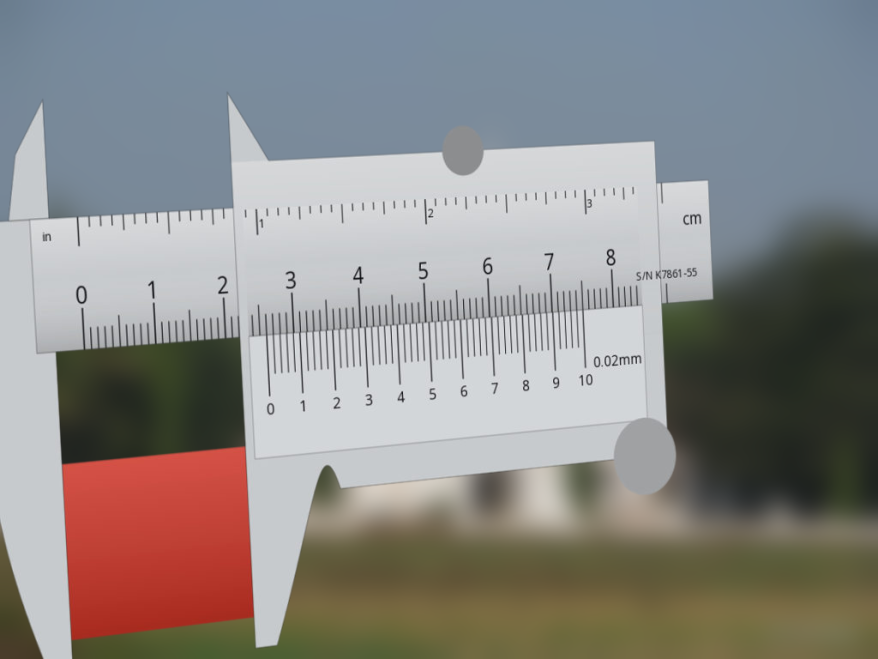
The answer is **26.0** mm
